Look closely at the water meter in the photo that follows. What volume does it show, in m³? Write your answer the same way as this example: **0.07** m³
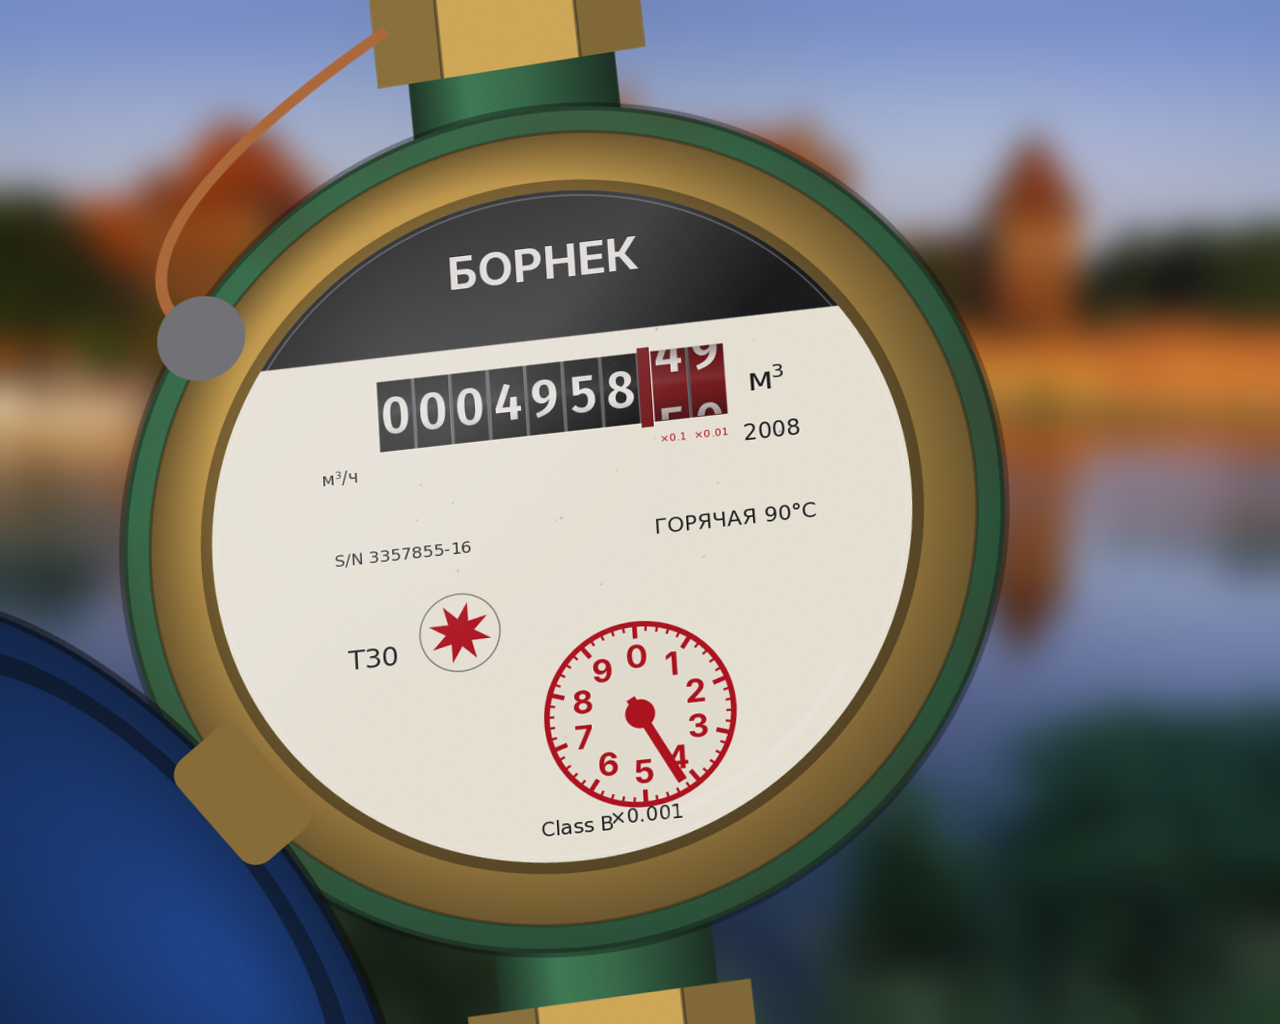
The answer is **4958.494** m³
